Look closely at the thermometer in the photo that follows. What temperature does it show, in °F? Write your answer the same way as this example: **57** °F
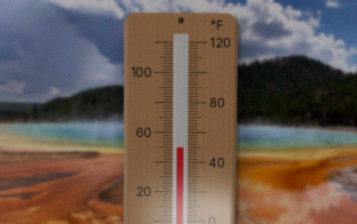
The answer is **50** °F
